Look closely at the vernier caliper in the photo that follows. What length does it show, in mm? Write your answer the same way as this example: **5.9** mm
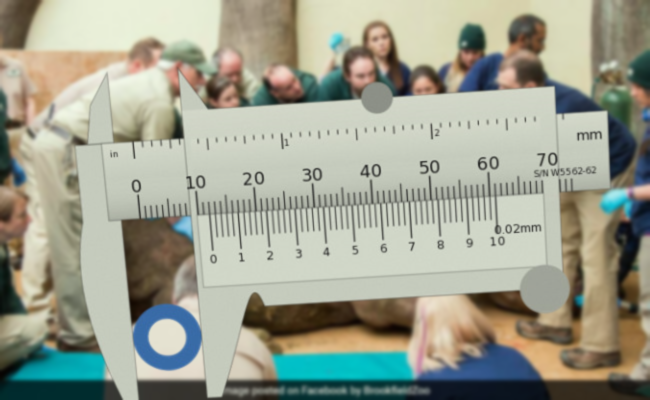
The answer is **12.0** mm
